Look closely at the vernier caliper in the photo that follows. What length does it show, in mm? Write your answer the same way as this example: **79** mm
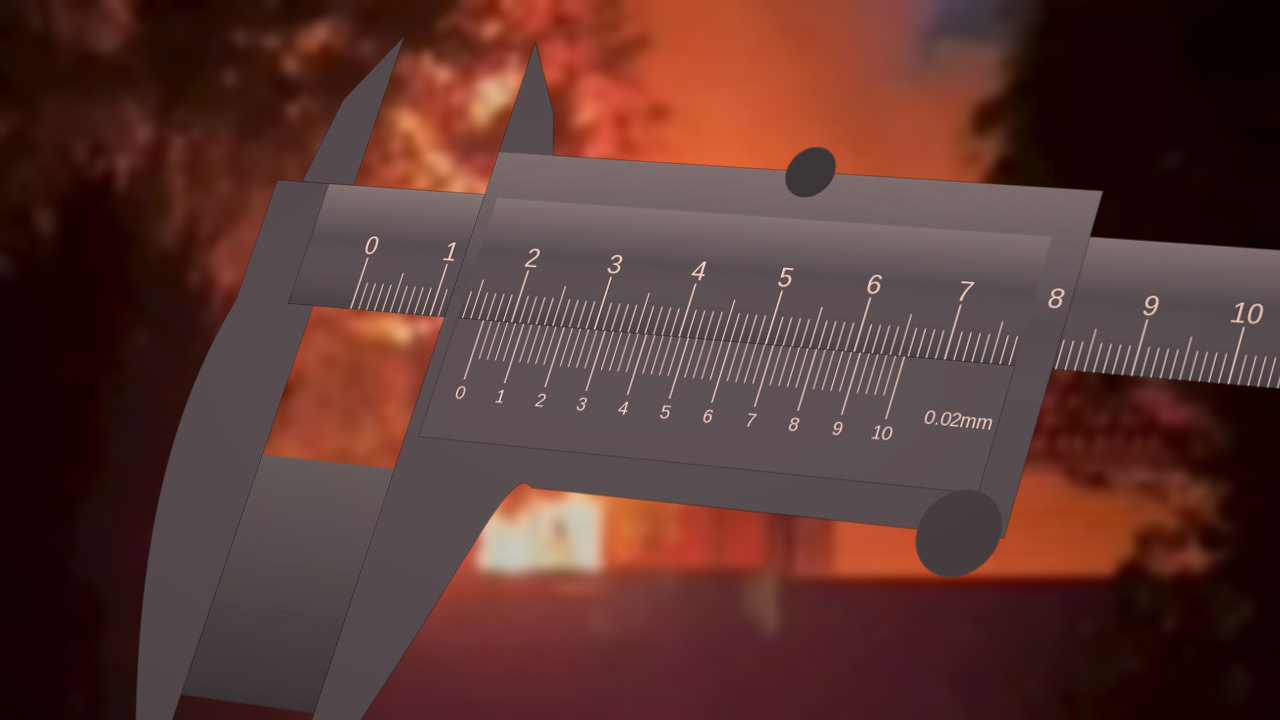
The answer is **16.6** mm
